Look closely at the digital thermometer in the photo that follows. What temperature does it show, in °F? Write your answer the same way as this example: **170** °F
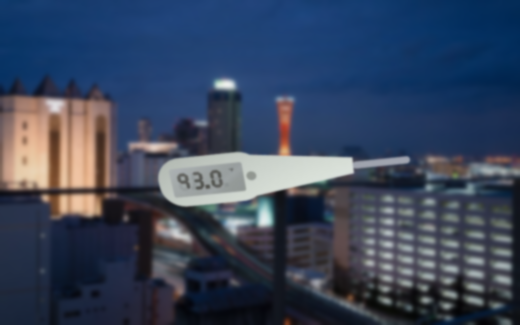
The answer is **93.0** °F
